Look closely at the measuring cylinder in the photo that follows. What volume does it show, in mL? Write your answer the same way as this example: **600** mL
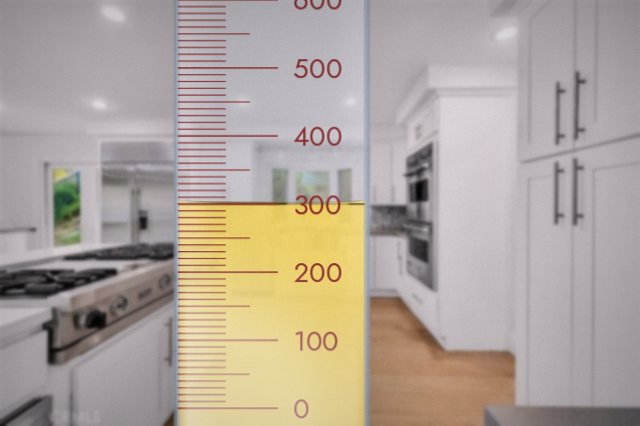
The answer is **300** mL
